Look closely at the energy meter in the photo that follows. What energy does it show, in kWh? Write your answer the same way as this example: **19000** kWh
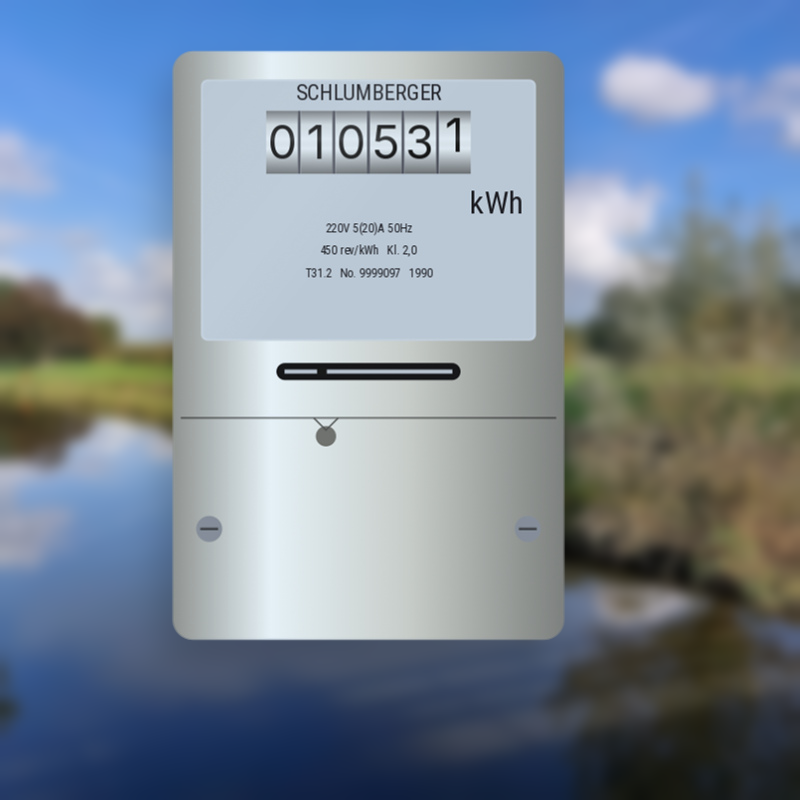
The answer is **10531** kWh
